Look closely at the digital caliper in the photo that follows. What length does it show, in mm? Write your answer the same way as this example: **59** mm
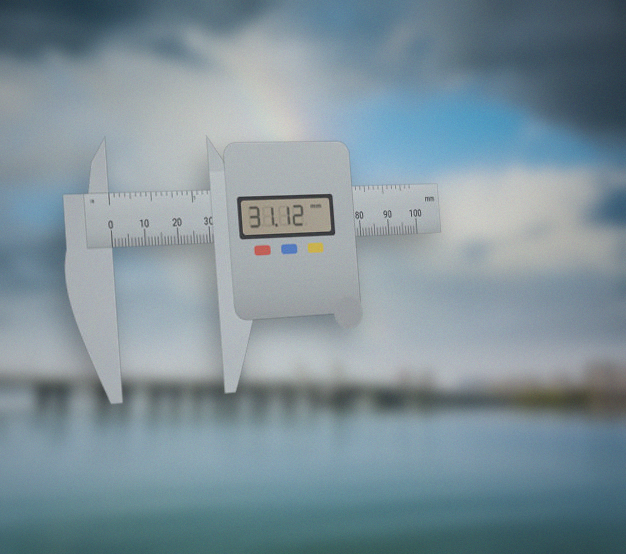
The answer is **31.12** mm
